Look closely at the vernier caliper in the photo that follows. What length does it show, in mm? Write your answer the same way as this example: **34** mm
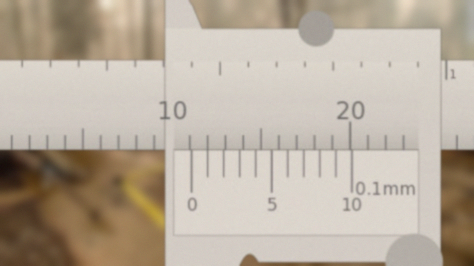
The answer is **11.1** mm
